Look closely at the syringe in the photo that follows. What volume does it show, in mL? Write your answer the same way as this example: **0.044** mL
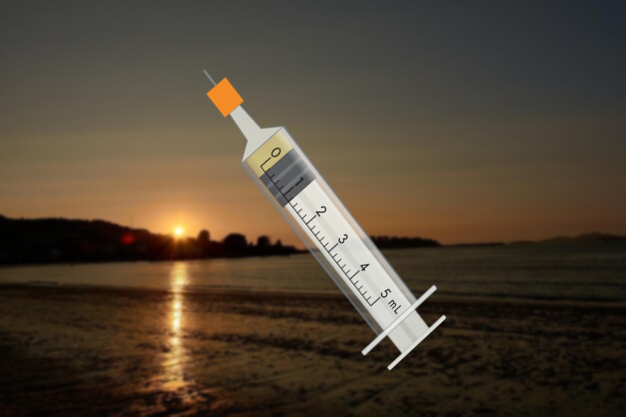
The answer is **0.2** mL
